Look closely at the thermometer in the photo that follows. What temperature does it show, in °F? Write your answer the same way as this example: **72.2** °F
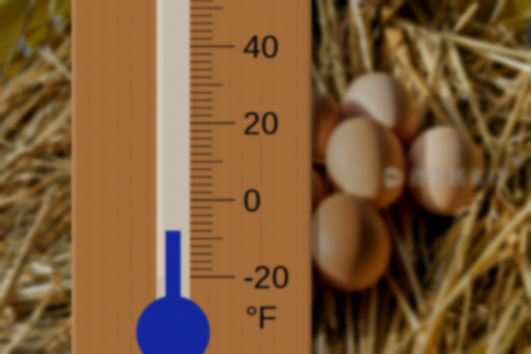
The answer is **-8** °F
